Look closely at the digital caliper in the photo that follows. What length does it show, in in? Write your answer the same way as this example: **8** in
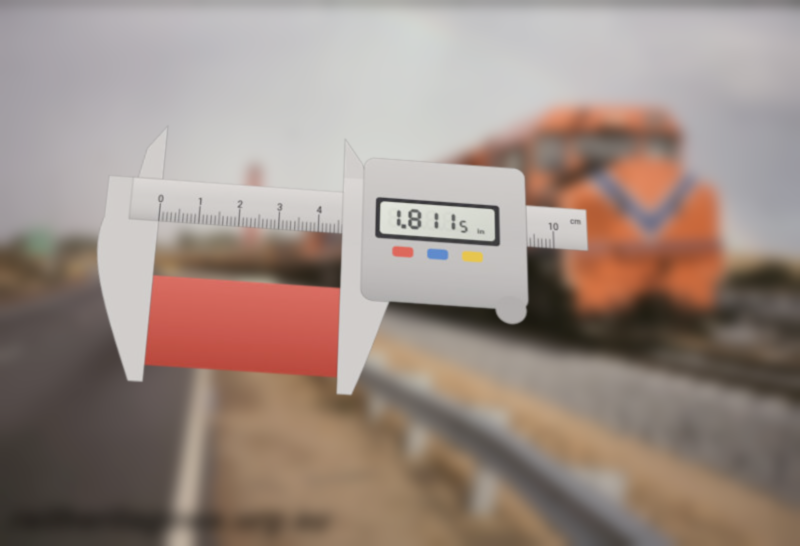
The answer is **1.8115** in
